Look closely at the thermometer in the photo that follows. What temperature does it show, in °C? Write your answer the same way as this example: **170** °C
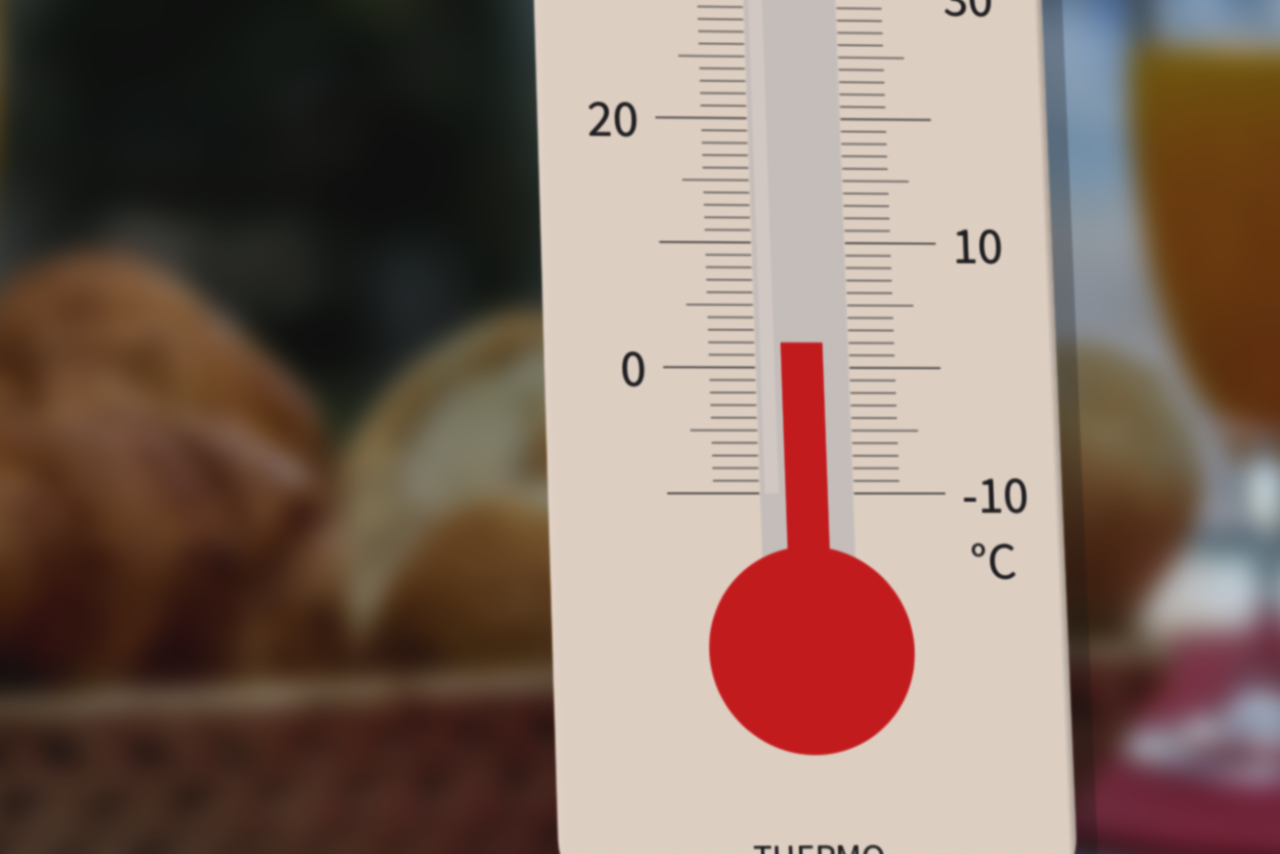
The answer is **2** °C
